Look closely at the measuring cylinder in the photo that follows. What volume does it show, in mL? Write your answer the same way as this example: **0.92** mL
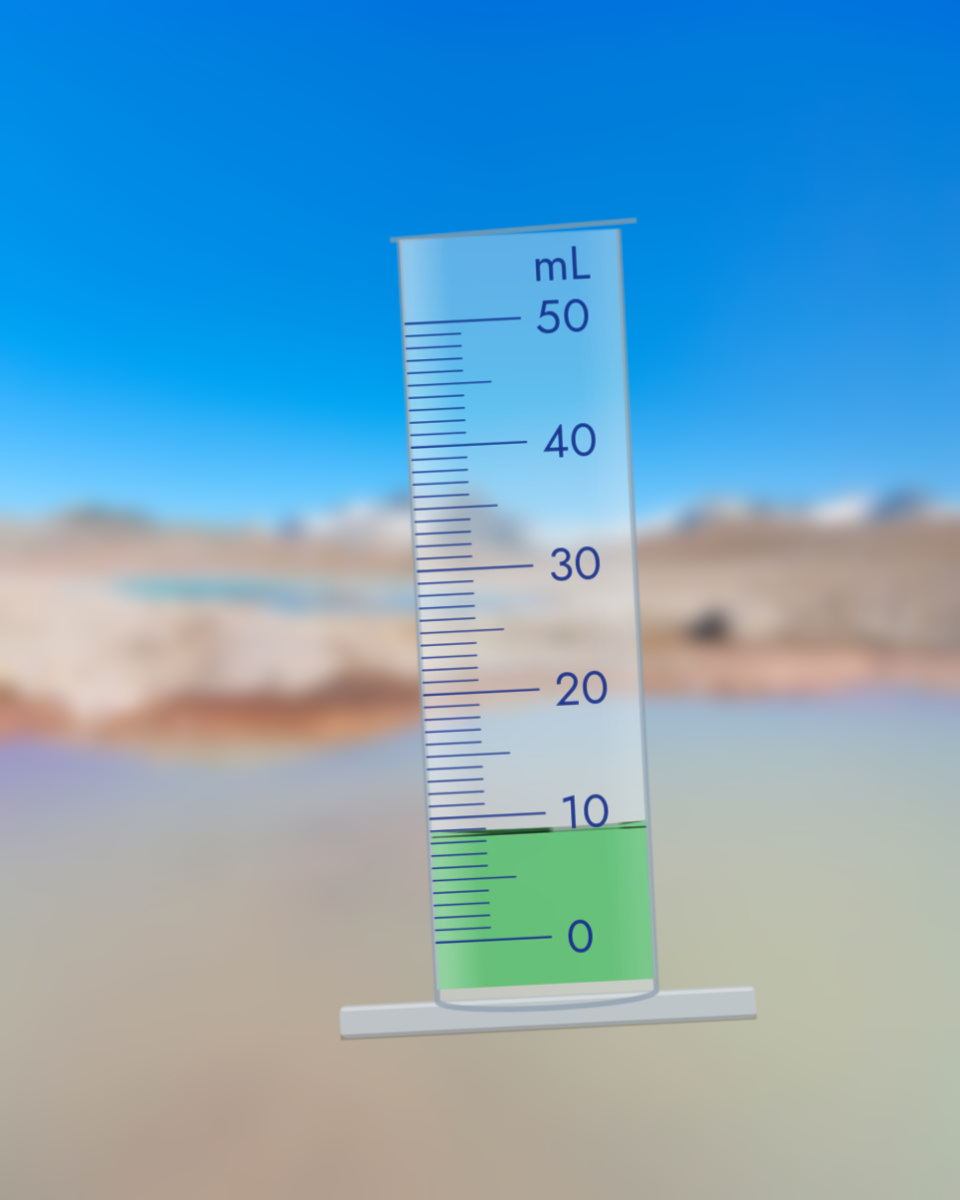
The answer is **8.5** mL
